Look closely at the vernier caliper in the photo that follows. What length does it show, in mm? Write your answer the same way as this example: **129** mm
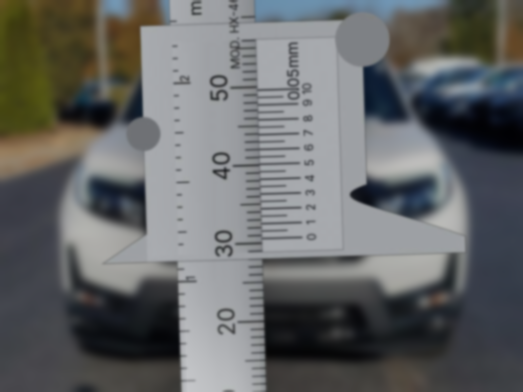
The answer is **30.6** mm
